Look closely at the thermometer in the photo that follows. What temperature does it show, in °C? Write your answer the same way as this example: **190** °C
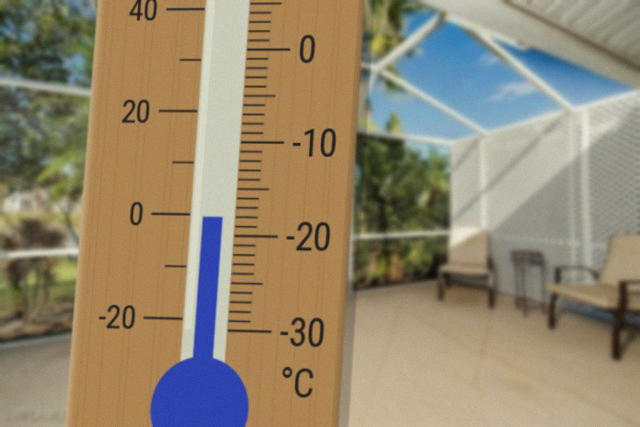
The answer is **-18** °C
